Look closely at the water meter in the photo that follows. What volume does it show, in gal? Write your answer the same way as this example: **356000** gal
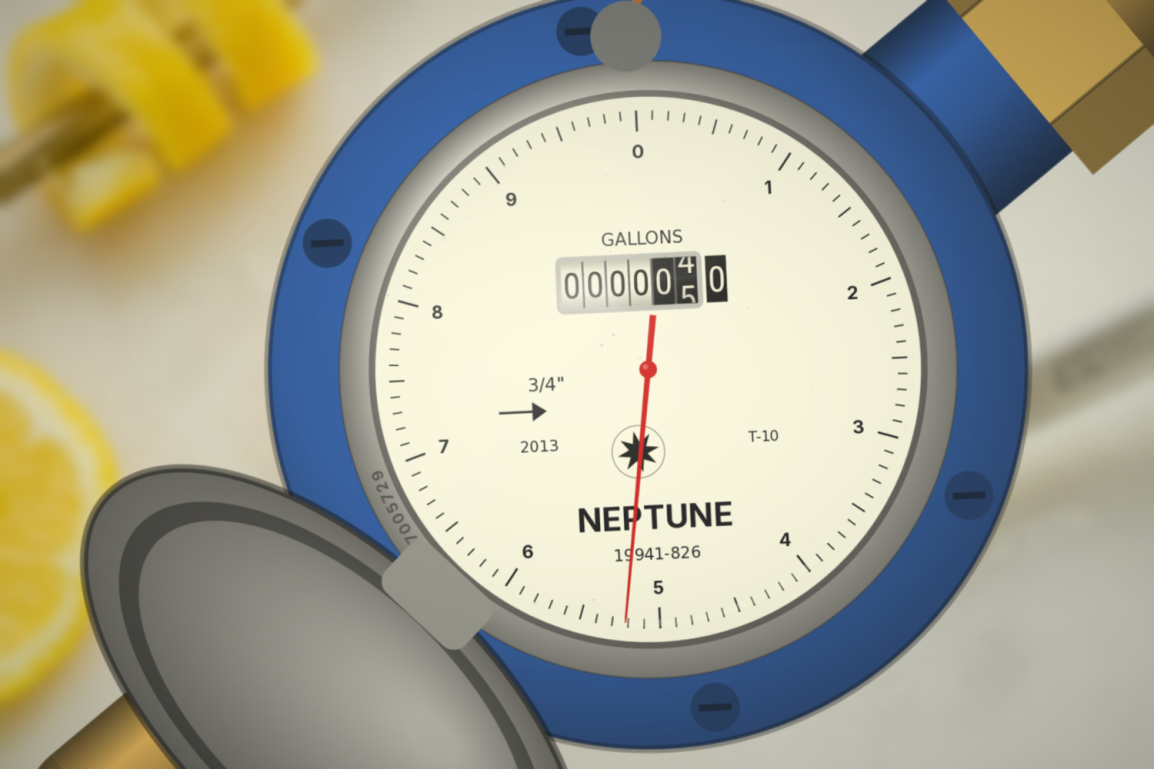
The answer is **45.2** gal
